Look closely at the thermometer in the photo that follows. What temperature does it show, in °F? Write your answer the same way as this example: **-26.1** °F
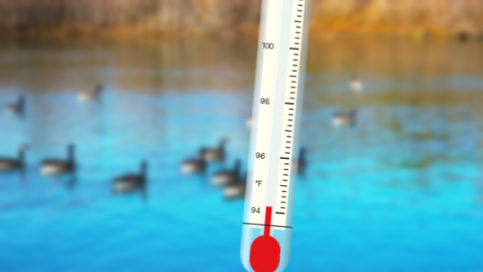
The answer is **94.2** °F
